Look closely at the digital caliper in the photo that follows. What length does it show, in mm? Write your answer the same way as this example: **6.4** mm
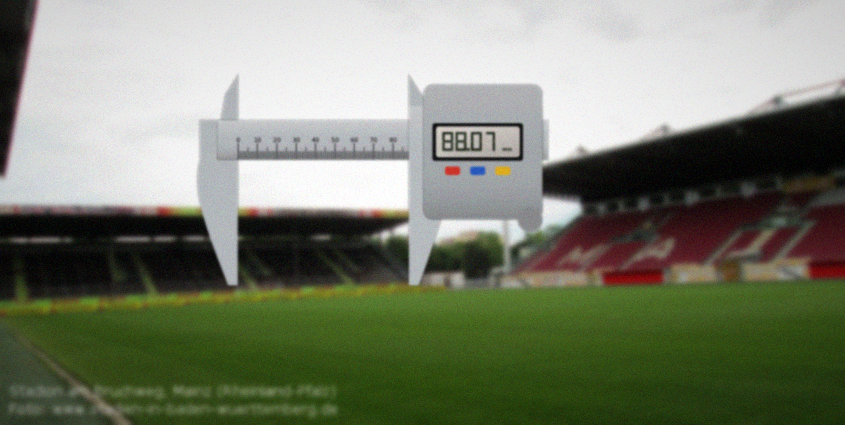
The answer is **88.07** mm
